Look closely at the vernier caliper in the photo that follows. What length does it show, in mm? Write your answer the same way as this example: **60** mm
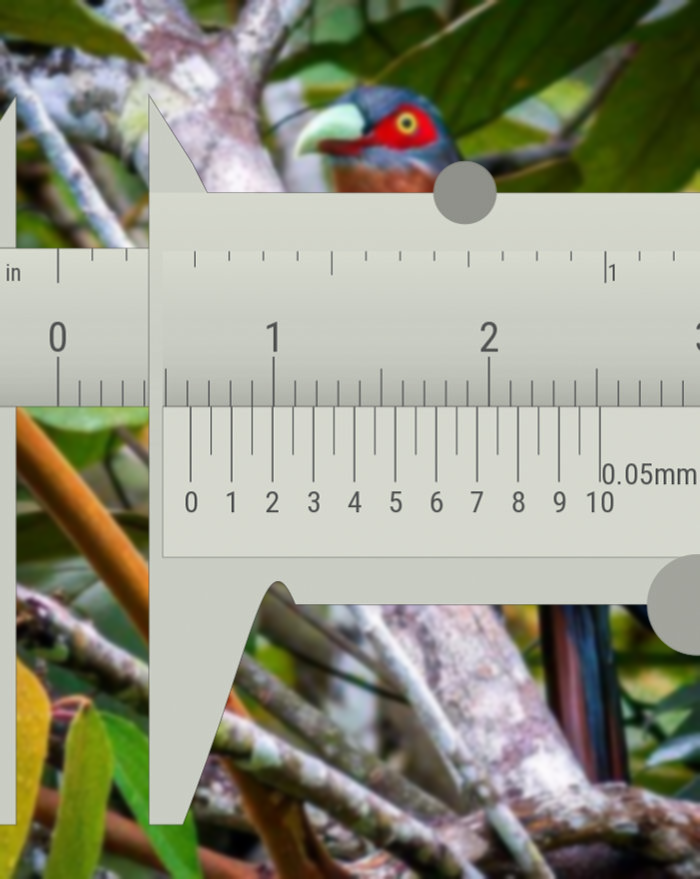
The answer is **6.15** mm
